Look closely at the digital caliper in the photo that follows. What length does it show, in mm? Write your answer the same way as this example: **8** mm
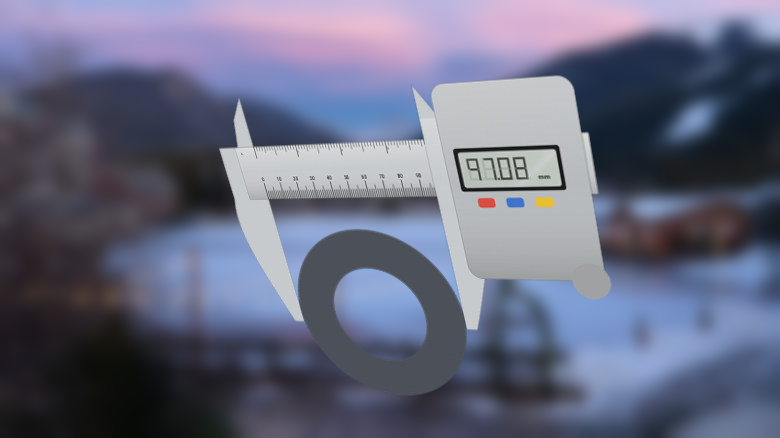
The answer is **97.08** mm
